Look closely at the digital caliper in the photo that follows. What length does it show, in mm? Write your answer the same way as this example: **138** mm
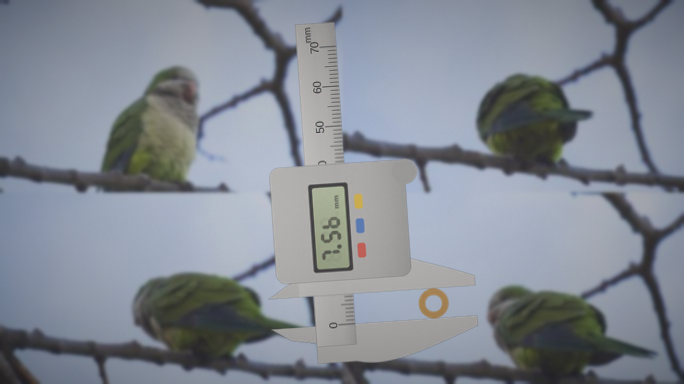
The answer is **7.56** mm
